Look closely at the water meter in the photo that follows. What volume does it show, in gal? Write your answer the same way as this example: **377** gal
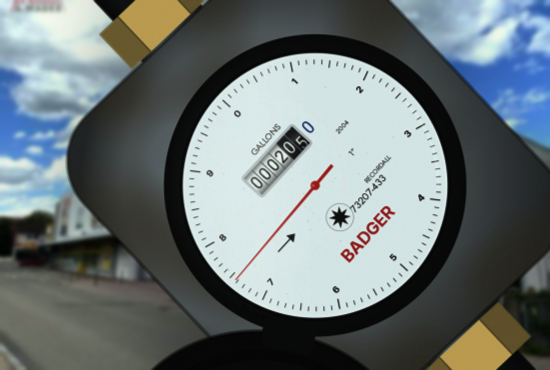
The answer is **2047.4** gal
